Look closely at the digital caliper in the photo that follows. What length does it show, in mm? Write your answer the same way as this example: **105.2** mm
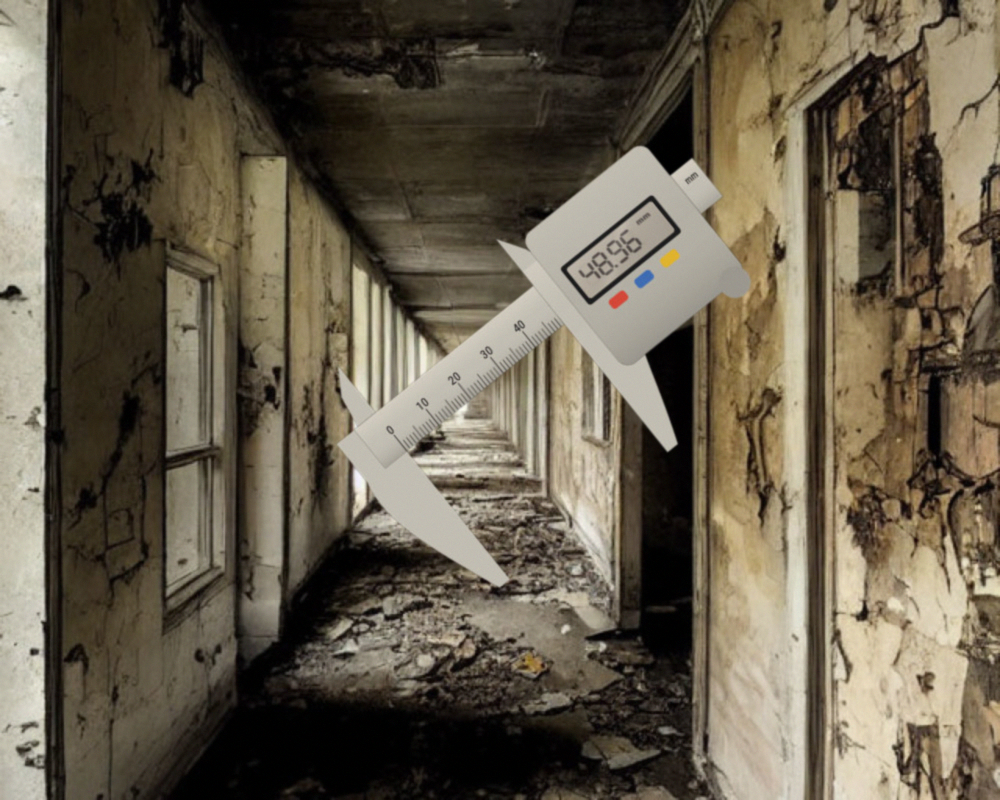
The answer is **48.96** mm
